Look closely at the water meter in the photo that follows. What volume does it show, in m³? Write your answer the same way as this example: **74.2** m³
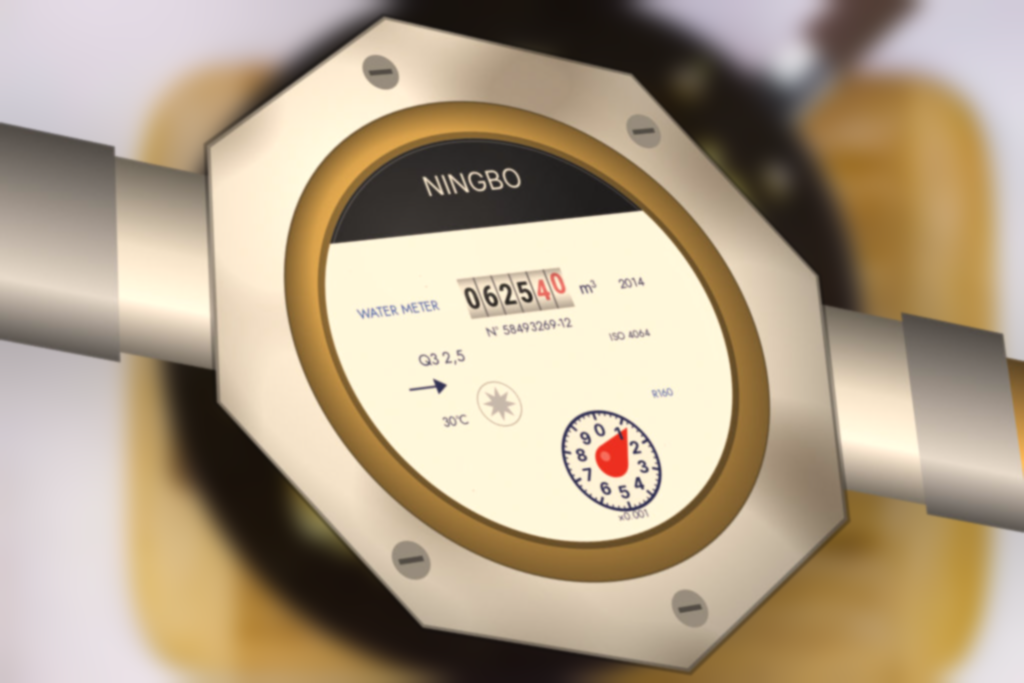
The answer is **625.401** m³
